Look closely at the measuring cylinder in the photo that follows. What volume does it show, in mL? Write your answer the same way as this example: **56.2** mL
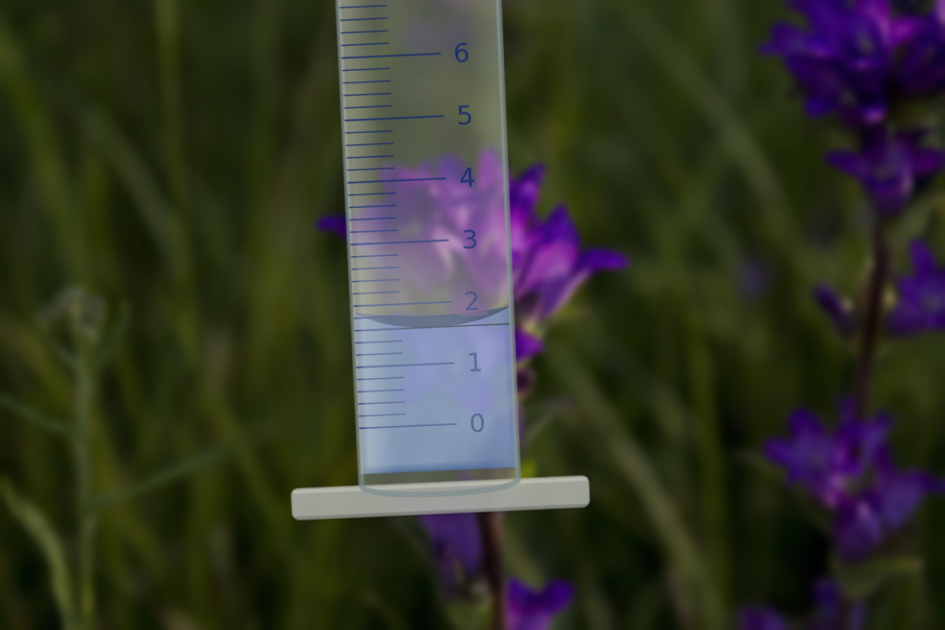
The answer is **1.6** mL
